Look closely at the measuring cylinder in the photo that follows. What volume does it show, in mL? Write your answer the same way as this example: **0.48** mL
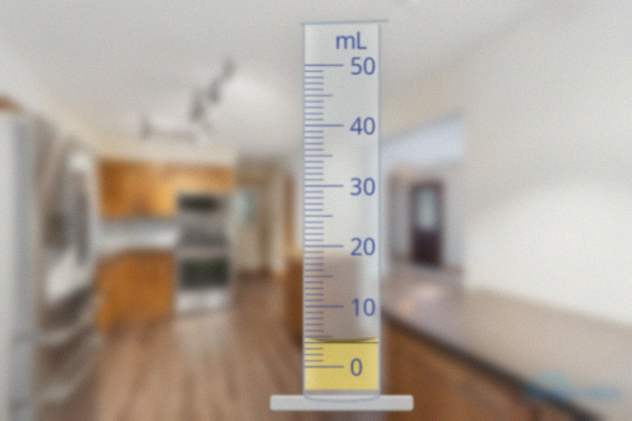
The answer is **4** mL
